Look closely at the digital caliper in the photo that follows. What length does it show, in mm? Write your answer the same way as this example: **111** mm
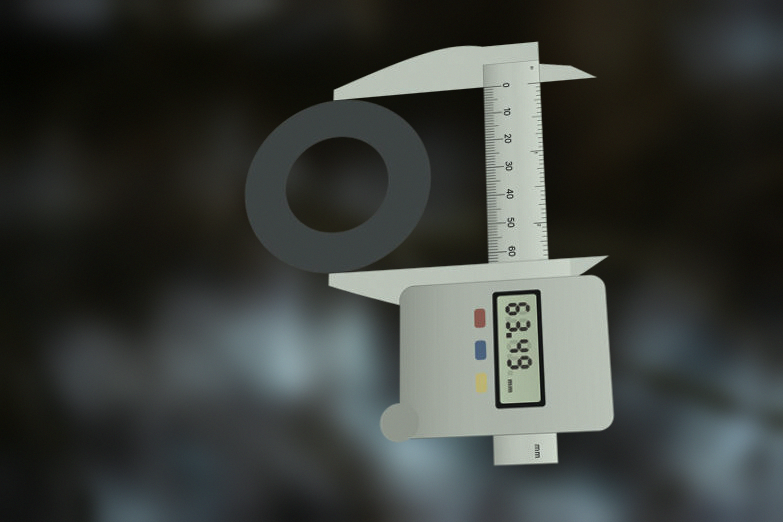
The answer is **63.49** mm
